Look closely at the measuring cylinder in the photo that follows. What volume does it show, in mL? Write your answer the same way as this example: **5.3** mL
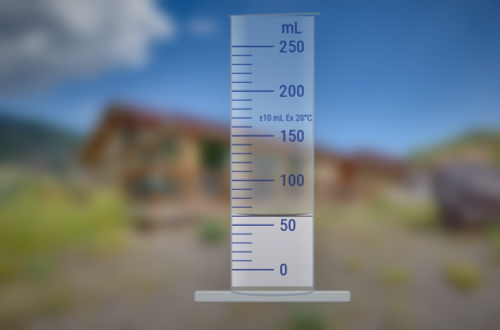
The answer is **60** mL
